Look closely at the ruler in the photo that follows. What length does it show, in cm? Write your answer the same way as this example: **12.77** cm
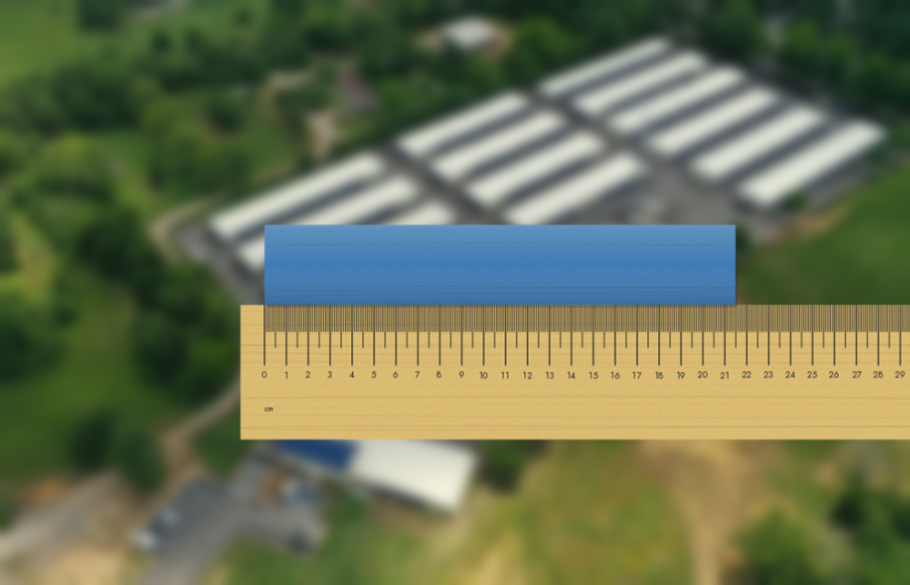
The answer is **21.5** cm
